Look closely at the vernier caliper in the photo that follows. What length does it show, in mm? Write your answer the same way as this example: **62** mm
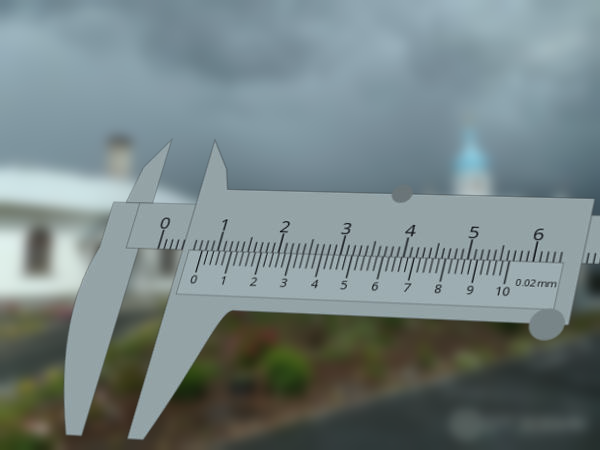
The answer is **7.4** mm
